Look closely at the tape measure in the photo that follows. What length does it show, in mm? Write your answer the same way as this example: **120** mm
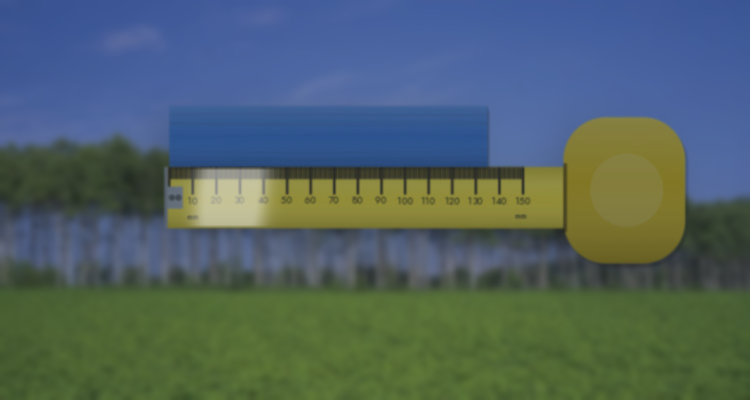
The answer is **135** mm
